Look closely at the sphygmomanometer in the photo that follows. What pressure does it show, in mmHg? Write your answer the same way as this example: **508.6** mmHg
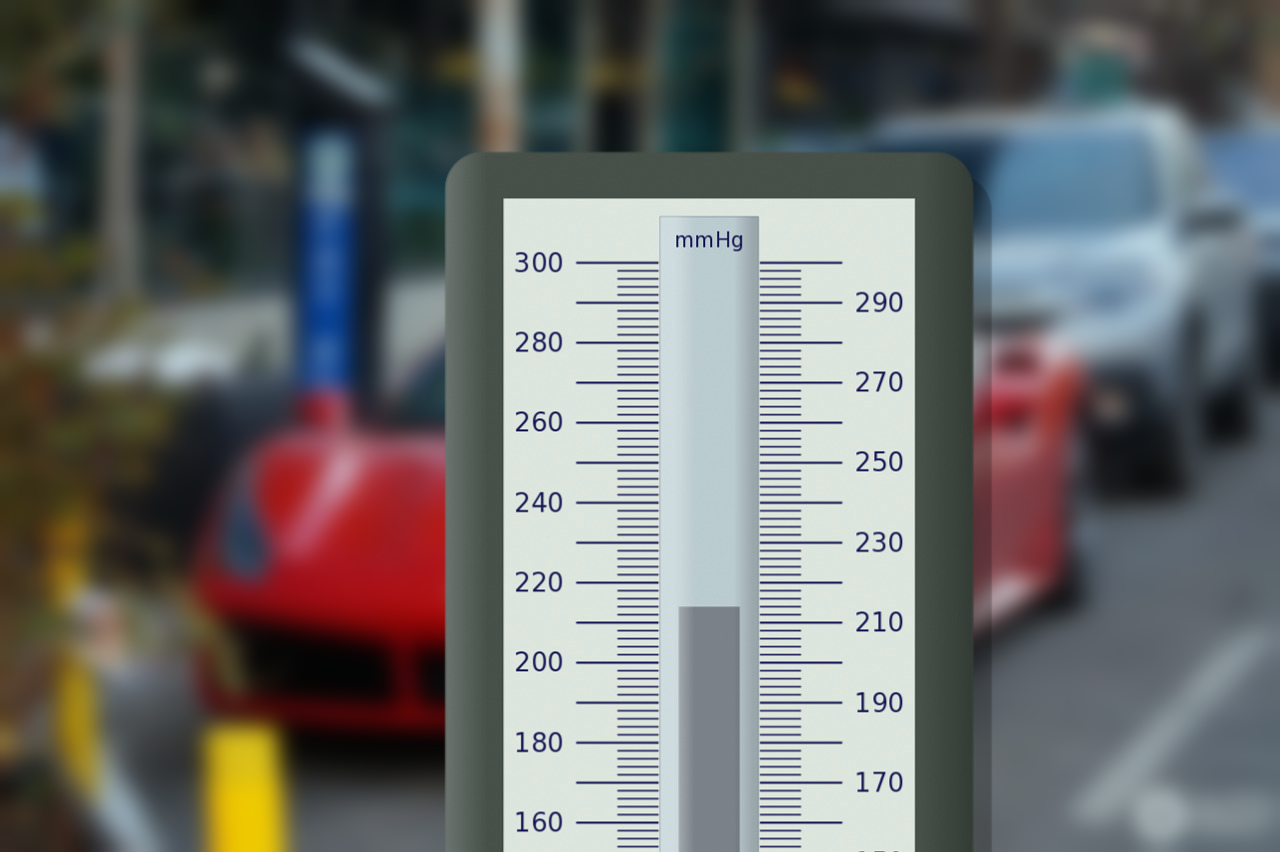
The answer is **214** mmHg
